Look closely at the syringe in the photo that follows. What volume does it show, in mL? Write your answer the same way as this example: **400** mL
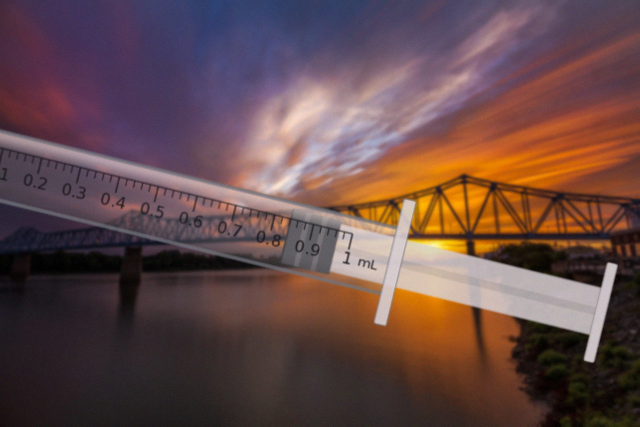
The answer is **0.84** mL
